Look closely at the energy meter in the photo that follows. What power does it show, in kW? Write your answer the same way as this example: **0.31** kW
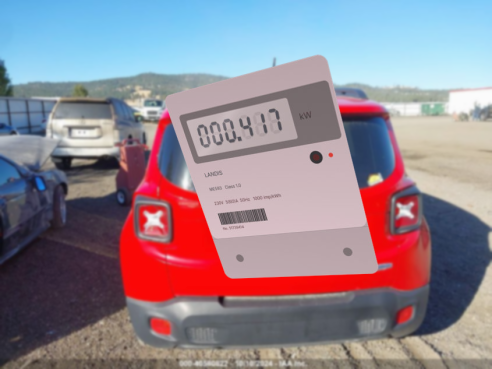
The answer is **0.417** kW
